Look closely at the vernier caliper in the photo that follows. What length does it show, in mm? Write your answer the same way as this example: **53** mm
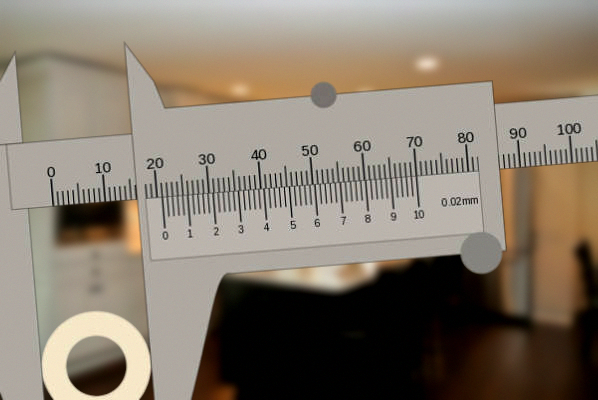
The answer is **21.0** mm
